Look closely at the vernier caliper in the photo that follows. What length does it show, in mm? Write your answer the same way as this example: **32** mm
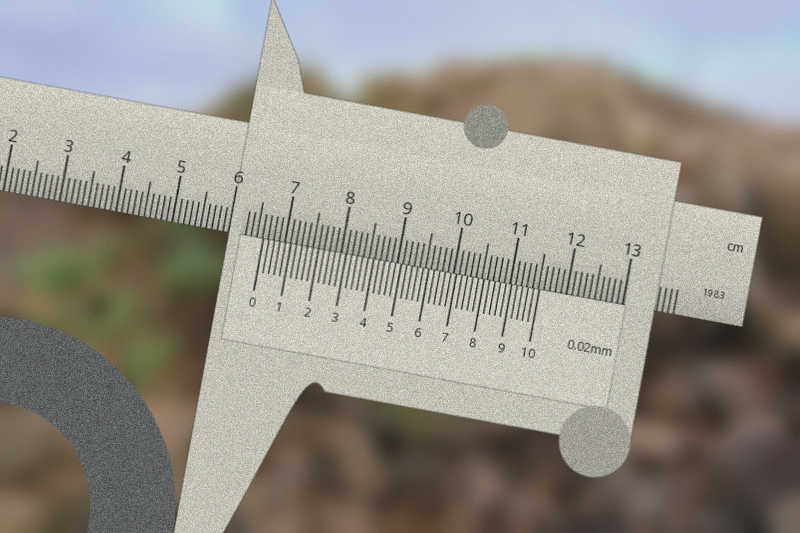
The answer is **66.2** mm
